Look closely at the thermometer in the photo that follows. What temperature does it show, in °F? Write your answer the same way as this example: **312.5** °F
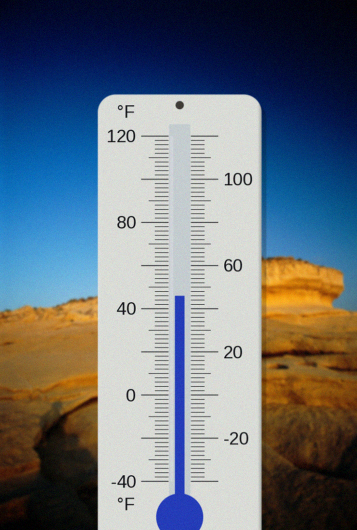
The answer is **46** °F
